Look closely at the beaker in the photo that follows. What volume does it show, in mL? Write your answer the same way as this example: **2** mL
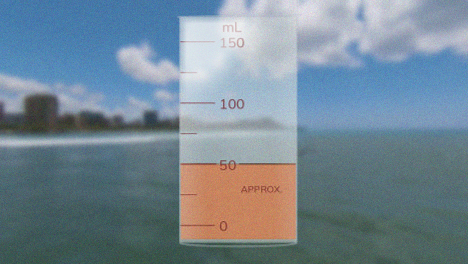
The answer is **50** mL
